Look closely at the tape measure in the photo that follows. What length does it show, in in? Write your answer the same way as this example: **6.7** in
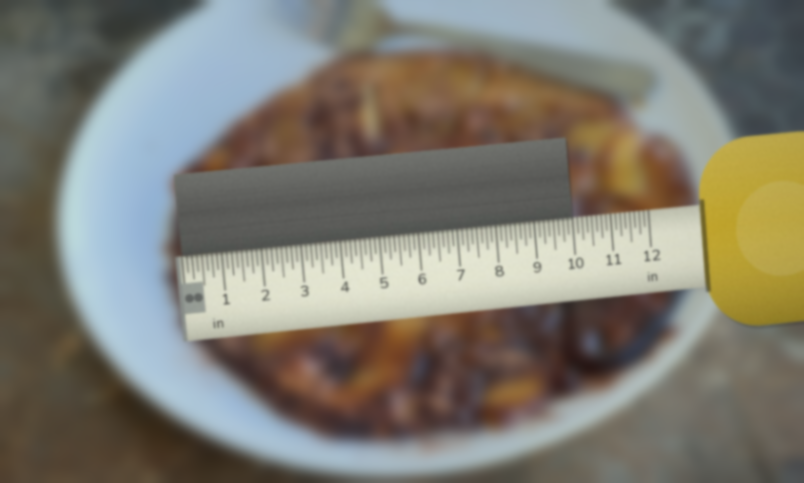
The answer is **10** in
